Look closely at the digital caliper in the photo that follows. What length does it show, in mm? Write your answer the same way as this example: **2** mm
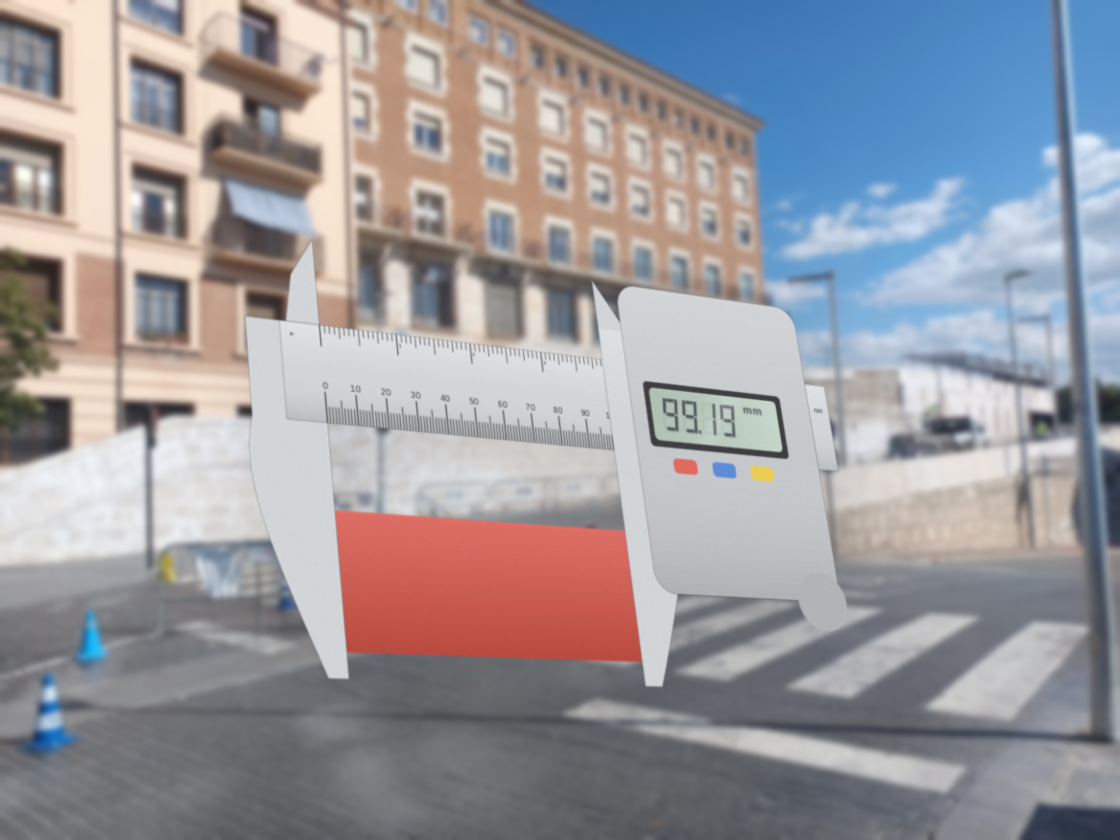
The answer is **99.19** mm
